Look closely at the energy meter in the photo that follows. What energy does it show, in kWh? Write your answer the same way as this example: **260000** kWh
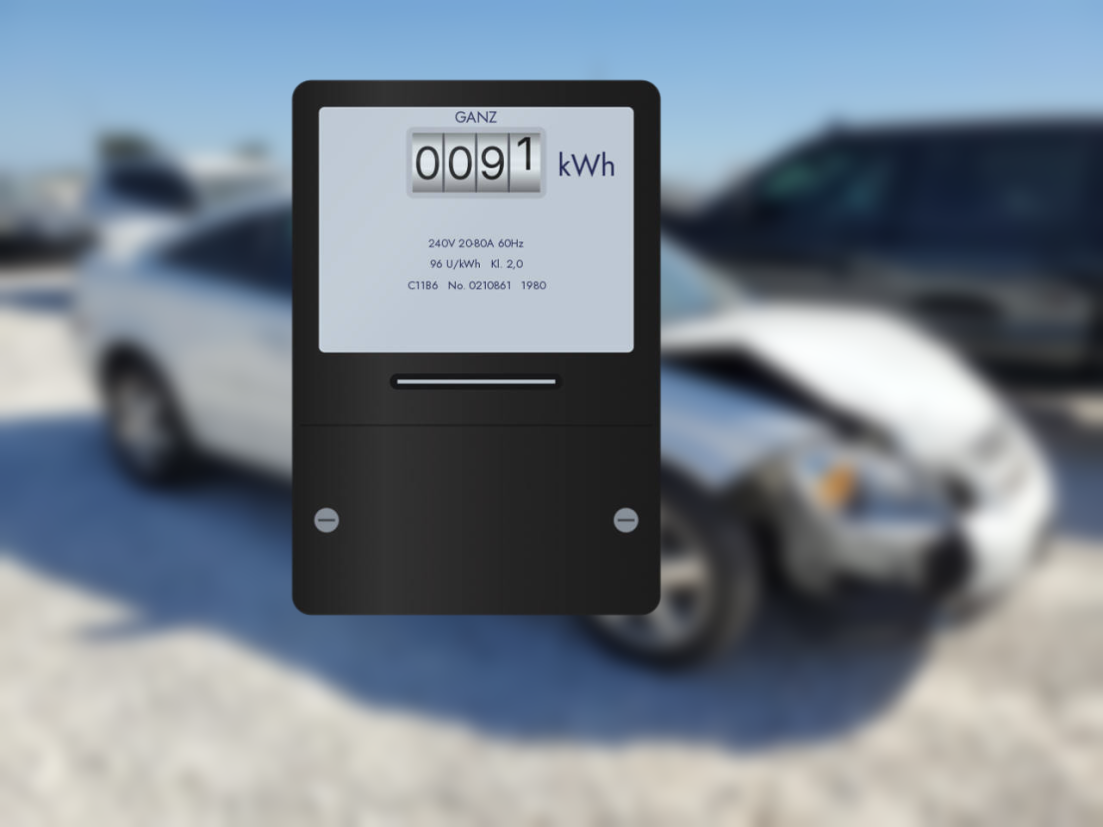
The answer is **91** kWh
